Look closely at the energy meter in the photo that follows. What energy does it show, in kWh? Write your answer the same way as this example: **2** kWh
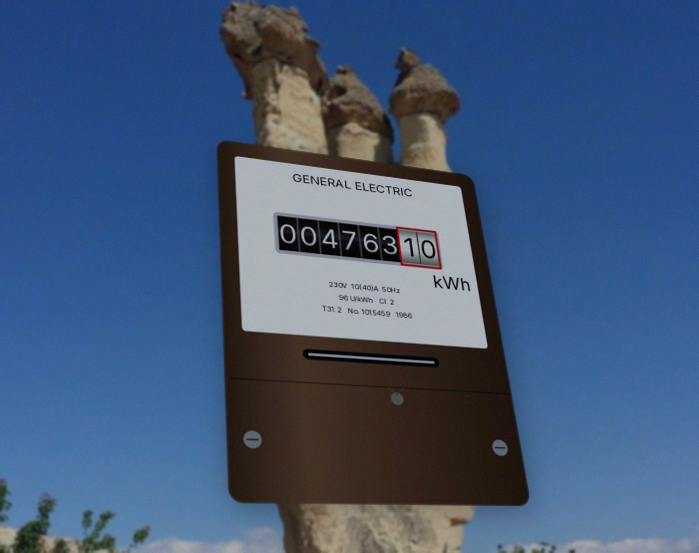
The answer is **4763.10** kWh
